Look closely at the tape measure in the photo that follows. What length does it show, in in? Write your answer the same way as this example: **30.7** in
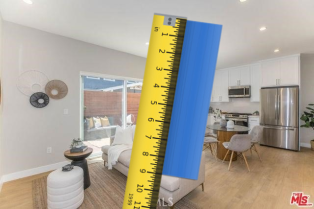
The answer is **9** in
